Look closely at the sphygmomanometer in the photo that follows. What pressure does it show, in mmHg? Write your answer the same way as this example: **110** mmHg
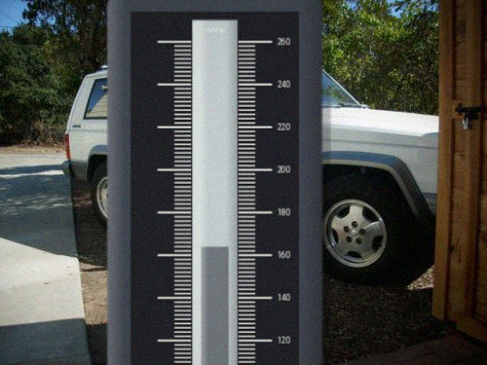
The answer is **164** mmHg
